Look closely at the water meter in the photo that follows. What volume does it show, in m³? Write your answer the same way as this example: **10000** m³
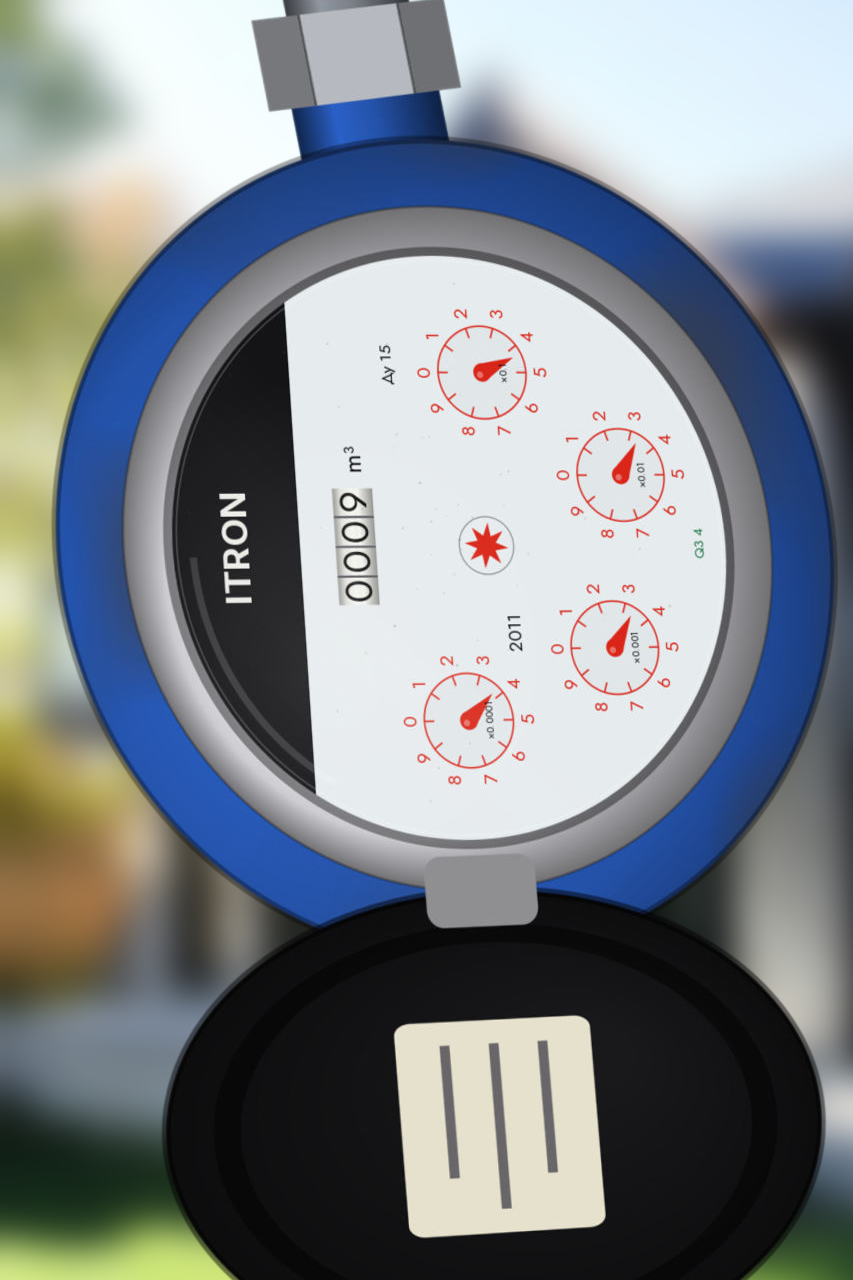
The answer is **9.4333** m³
